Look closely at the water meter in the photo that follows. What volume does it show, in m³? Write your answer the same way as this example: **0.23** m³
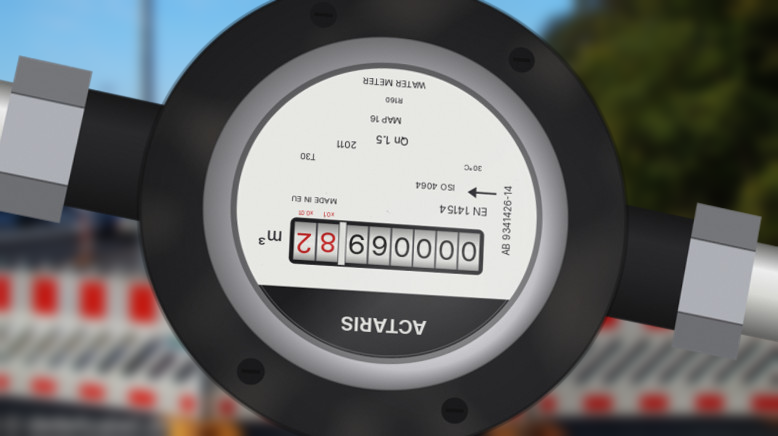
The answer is **69.82** m³
